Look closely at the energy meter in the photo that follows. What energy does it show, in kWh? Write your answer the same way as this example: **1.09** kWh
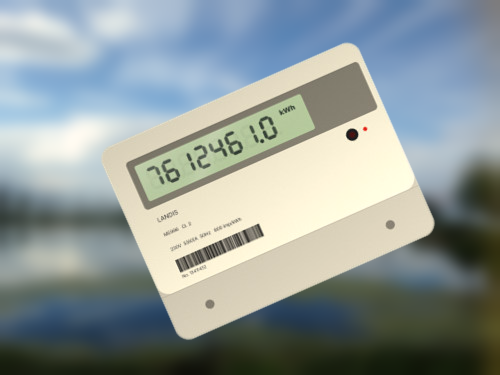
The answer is **7612461.0** kWh
